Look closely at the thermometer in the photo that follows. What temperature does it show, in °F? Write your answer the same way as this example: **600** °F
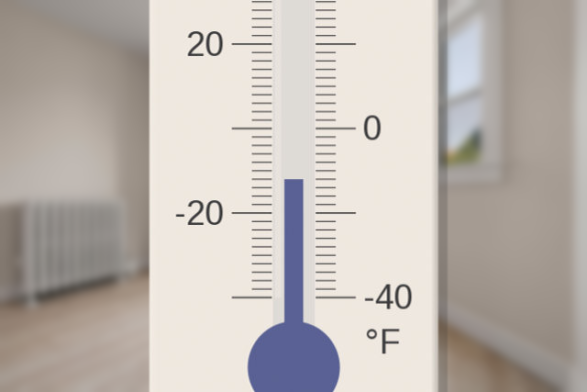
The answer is **-12** °F
